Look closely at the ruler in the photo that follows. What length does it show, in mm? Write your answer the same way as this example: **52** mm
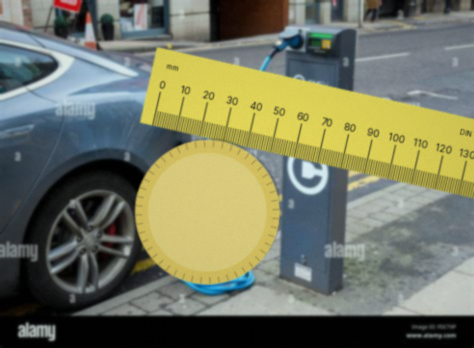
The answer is **60** mm
